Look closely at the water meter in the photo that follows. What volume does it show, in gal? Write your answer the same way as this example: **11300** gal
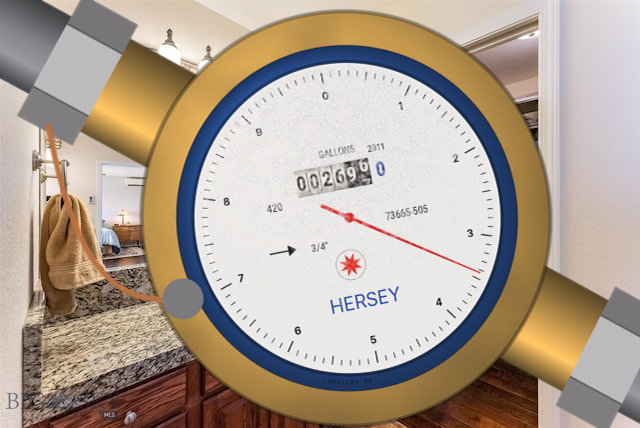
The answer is **26963.4** gal
